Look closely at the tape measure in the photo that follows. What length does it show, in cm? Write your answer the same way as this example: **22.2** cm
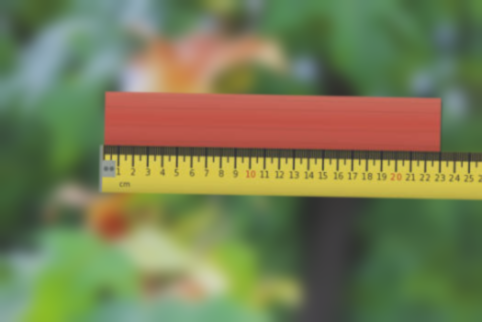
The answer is **23** cm
